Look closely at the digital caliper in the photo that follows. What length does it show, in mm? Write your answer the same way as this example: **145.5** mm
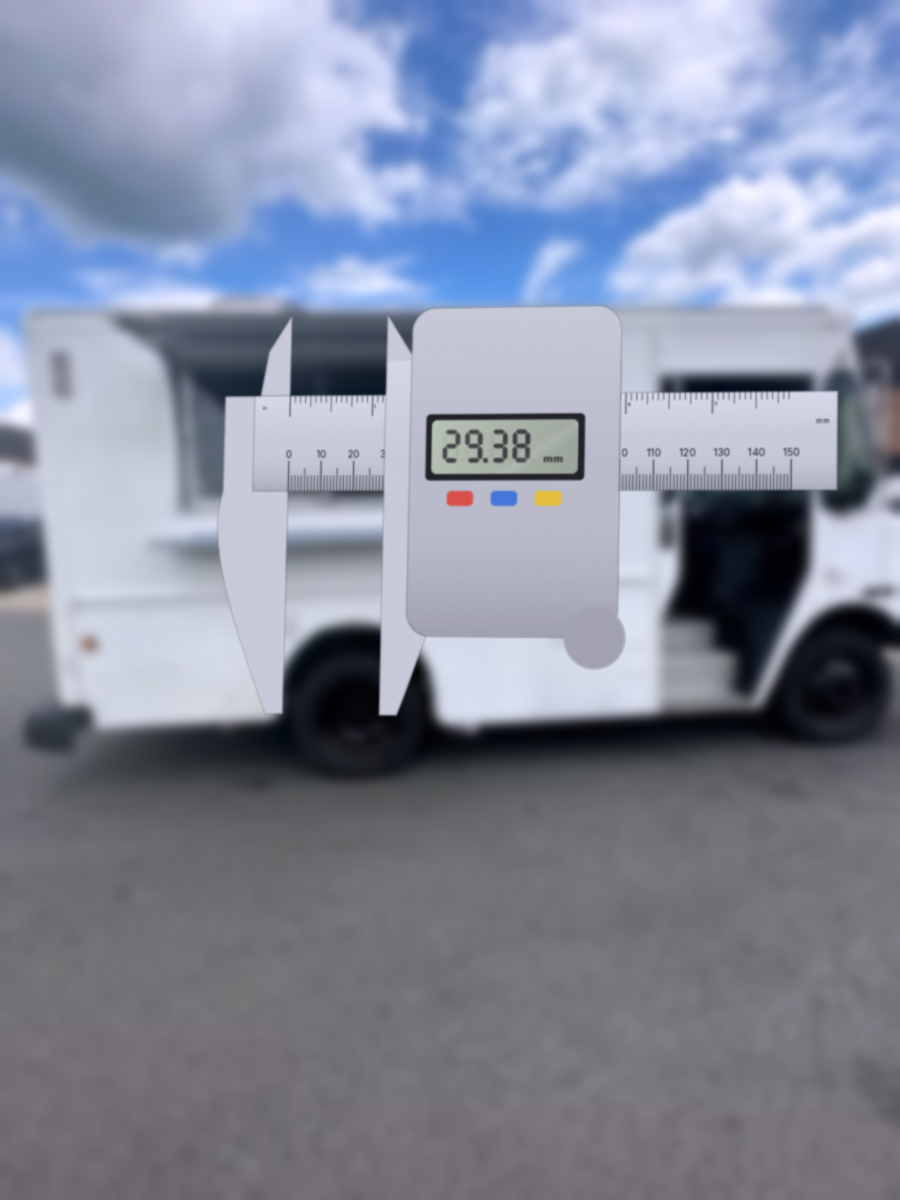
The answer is **29.38** mm
